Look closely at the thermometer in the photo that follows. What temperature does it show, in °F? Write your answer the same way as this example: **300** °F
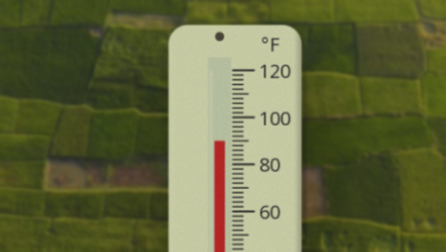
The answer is **90** °F
